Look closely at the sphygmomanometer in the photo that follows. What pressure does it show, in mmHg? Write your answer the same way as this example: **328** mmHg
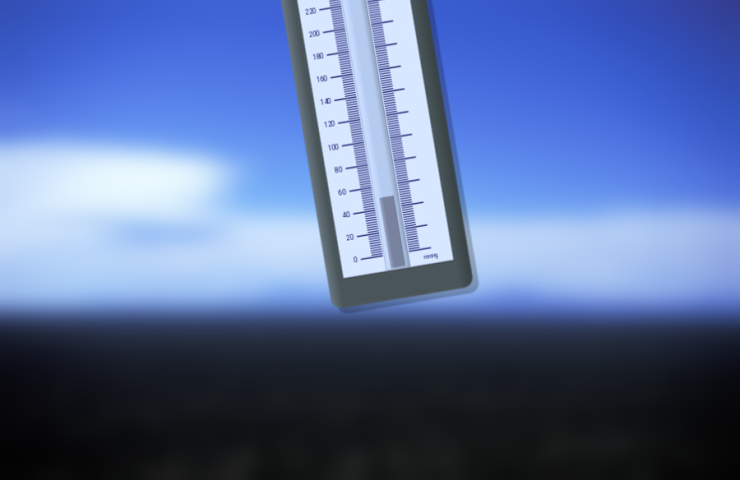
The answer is **50** mmHg
